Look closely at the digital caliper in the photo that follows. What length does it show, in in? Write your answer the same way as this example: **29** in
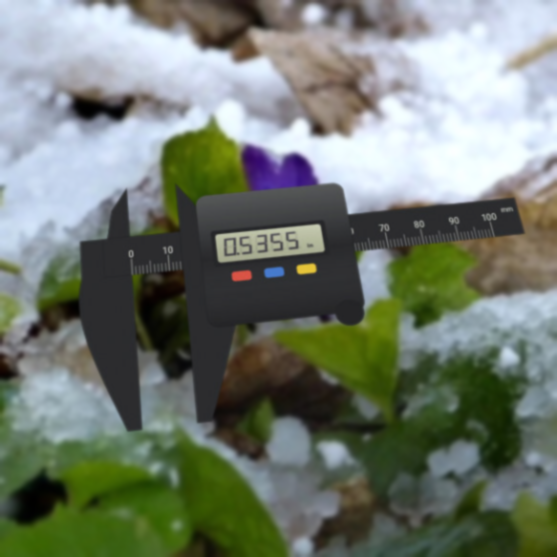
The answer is **0.5355** in
